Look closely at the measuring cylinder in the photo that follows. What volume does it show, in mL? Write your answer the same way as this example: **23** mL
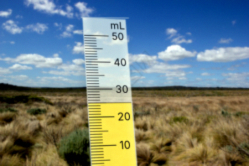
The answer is **25** mL
